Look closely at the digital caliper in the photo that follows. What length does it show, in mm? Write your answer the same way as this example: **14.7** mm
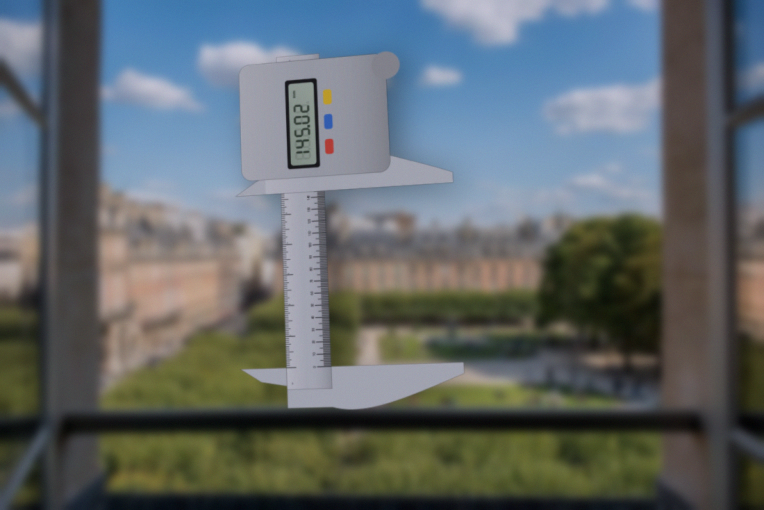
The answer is **145.02** mm
